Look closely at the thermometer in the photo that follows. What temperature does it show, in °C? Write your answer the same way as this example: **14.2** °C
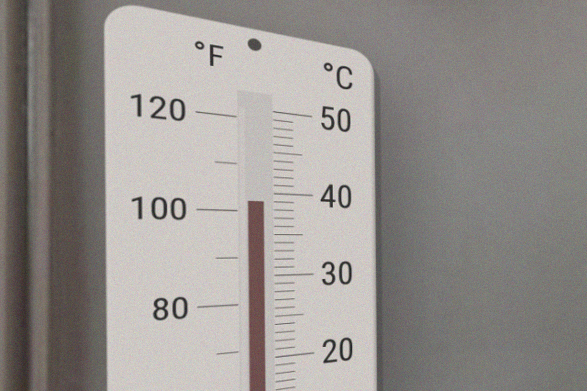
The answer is **39** °C
